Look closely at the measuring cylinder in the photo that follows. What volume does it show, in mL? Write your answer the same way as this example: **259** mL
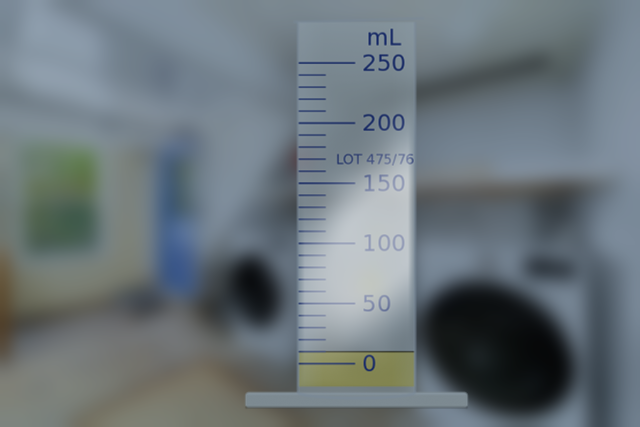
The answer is **10** mL
